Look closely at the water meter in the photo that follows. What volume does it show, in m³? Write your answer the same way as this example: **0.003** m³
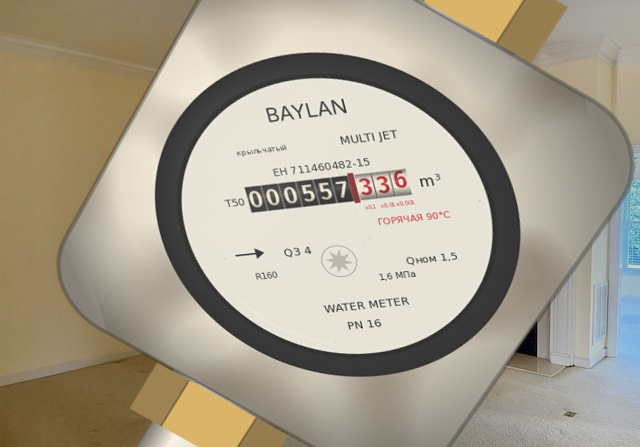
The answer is **557.336** m³
